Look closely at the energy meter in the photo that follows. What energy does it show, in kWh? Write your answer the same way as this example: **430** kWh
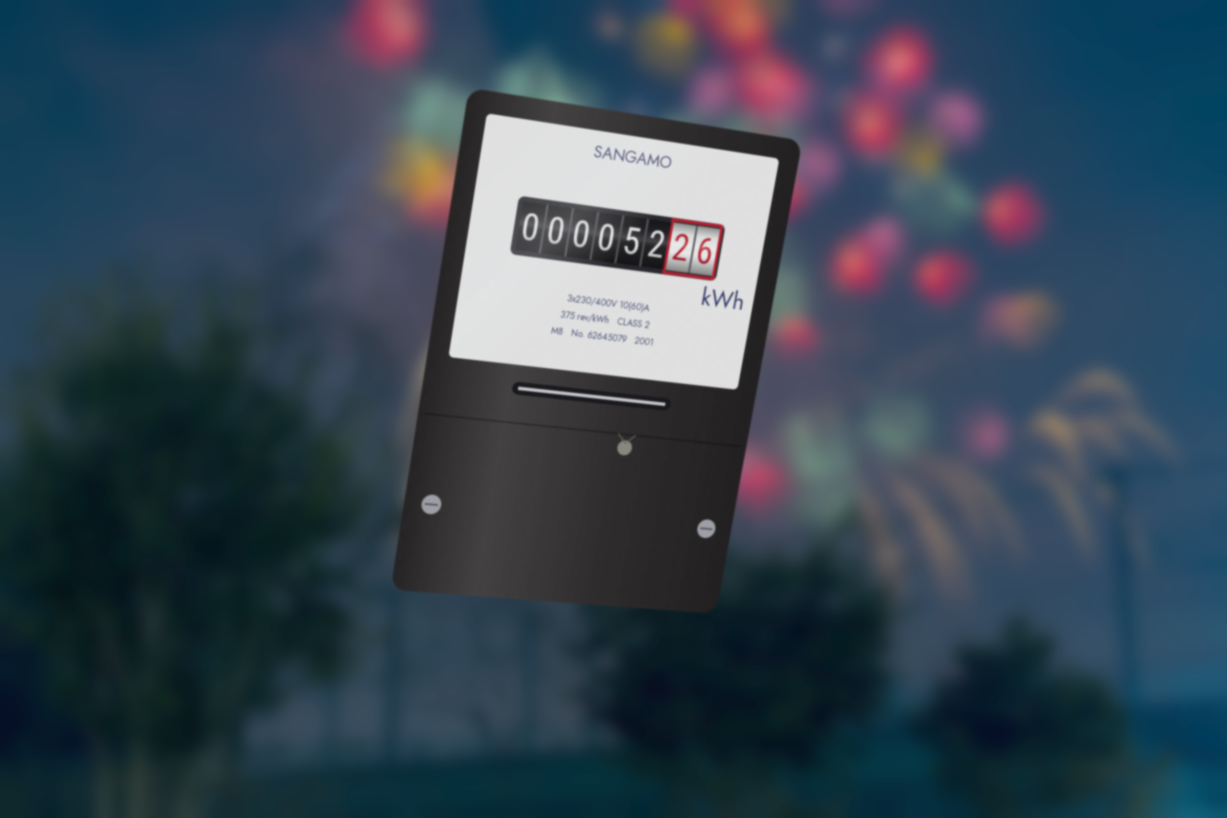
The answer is **52.26** kWh
